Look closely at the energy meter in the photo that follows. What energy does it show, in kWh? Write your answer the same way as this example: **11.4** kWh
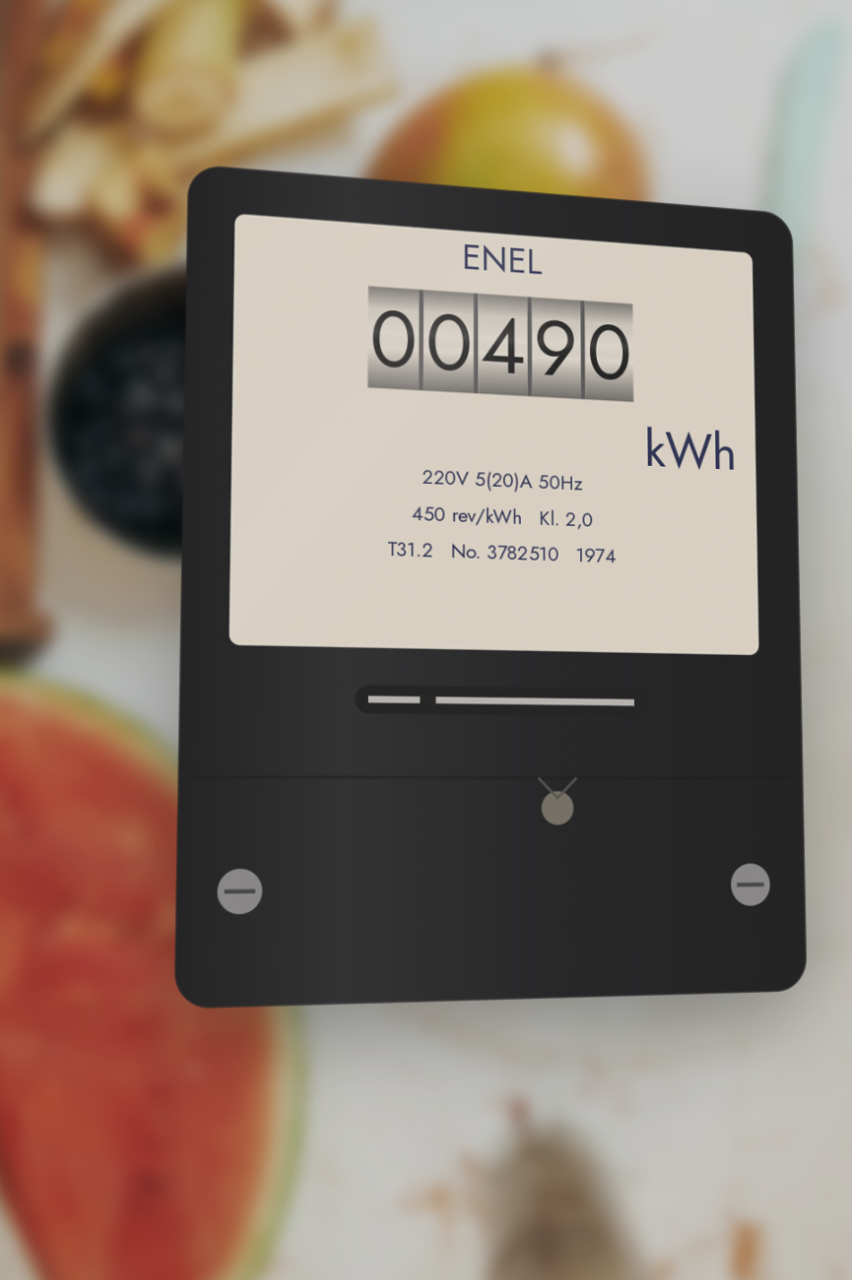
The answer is **490** kWh
